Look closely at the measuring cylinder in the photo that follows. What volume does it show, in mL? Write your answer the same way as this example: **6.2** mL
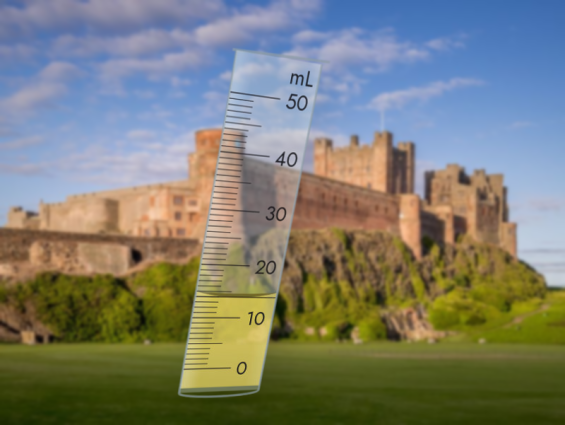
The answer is **14** mL
